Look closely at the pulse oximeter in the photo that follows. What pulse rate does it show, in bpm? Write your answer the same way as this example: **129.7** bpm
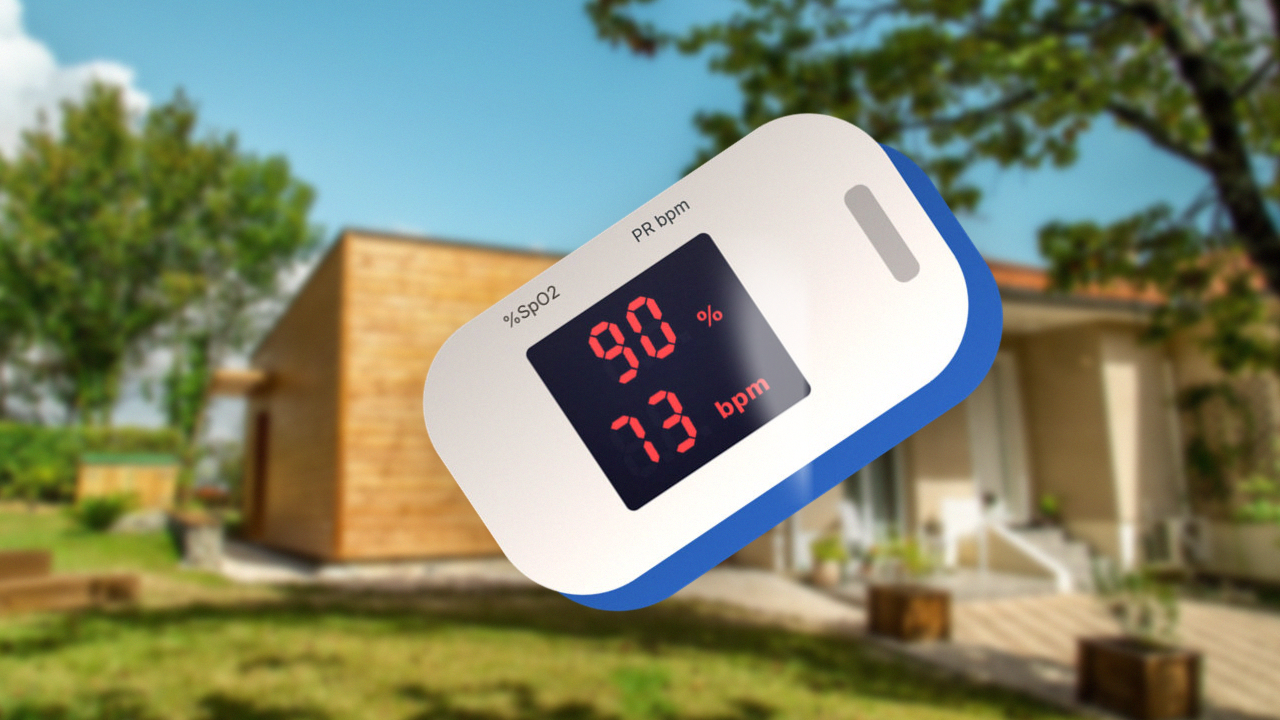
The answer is **73** bpm
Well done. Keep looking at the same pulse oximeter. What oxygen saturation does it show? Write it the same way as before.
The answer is **90** %
